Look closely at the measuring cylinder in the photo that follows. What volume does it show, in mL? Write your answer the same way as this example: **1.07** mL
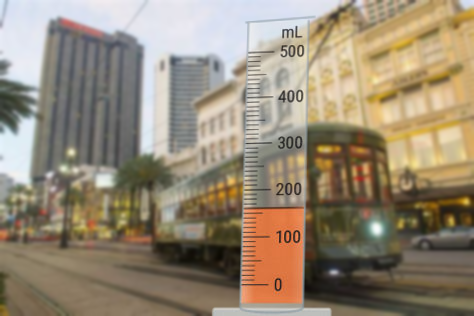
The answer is **160** mL
